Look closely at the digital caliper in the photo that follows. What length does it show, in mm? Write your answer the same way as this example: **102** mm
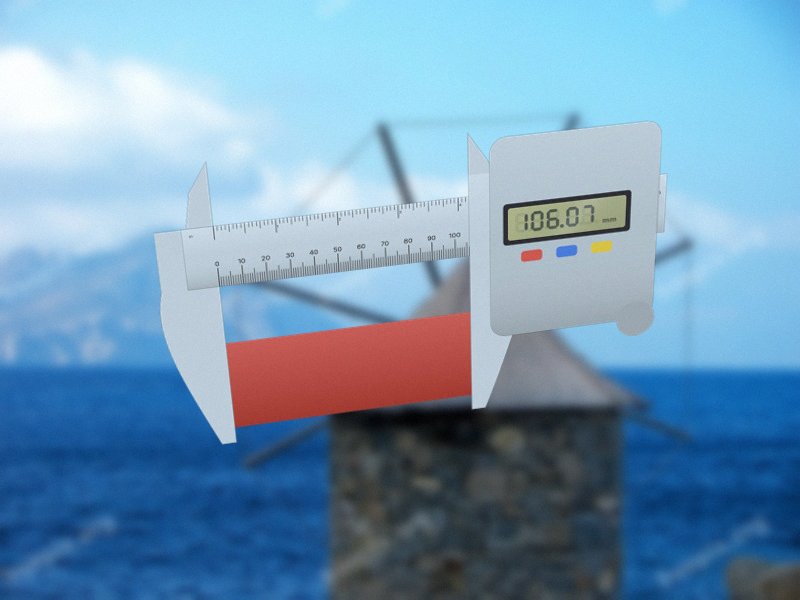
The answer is **106.07** mm
